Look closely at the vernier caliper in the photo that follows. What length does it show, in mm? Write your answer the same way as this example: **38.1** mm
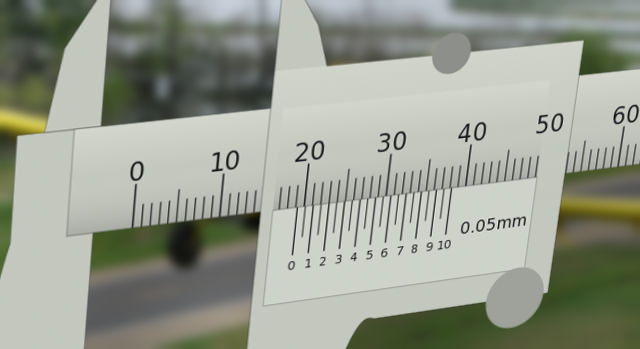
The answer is **19.2** mm
